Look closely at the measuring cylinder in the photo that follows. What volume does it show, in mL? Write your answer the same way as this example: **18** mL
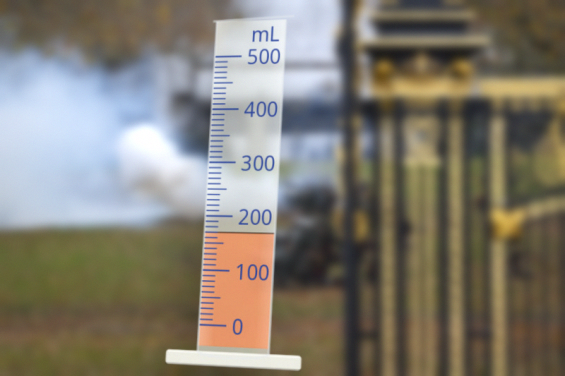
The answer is **170** mL
